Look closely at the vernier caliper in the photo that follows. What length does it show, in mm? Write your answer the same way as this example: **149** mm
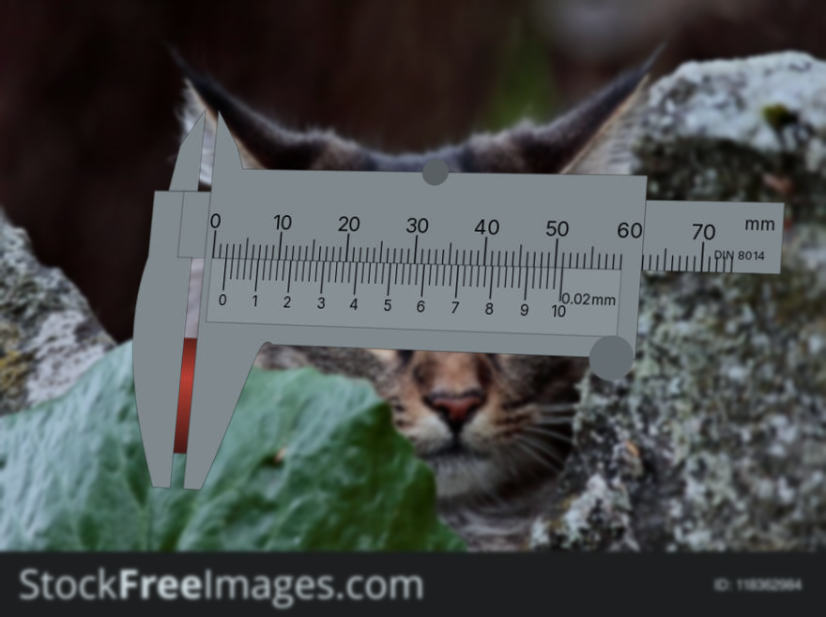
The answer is **2.0** mm
